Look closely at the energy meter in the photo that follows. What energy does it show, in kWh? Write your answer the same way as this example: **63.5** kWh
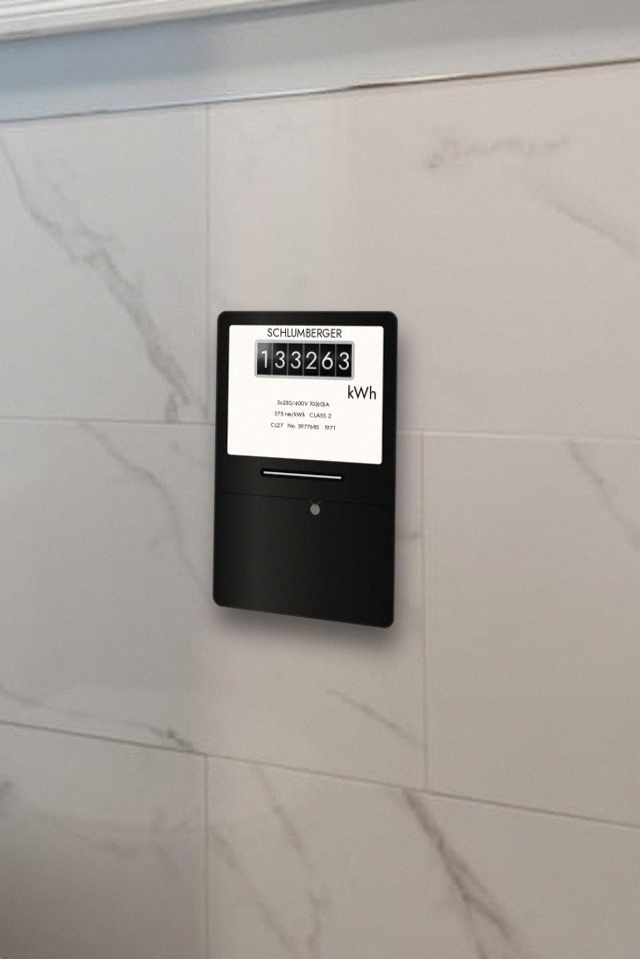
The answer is **133263** kWh
